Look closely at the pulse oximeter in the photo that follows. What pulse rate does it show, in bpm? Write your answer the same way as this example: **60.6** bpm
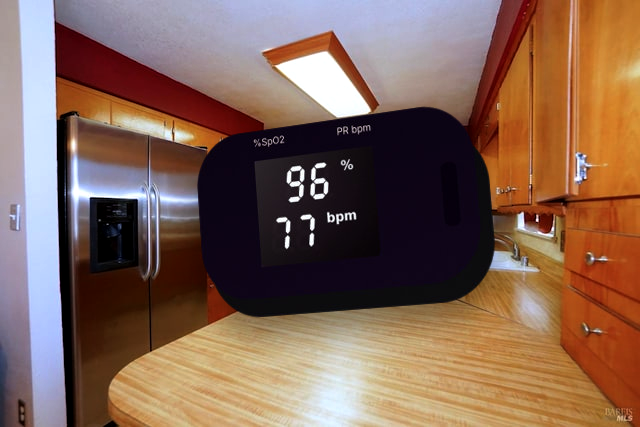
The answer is **77** bpm
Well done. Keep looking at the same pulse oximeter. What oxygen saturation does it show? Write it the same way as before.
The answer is **96** %
